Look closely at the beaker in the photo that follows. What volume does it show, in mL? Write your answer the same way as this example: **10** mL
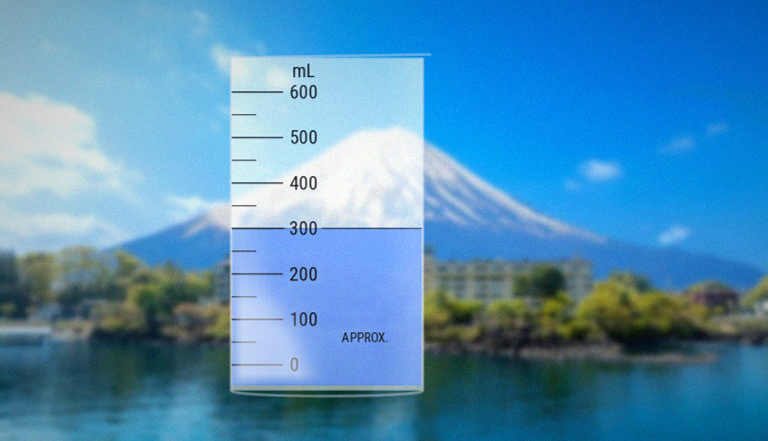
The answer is **300** mL
